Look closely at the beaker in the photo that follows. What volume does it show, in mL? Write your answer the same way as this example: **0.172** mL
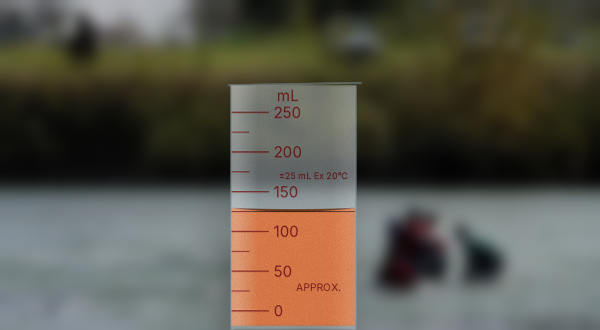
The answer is **125** mL
